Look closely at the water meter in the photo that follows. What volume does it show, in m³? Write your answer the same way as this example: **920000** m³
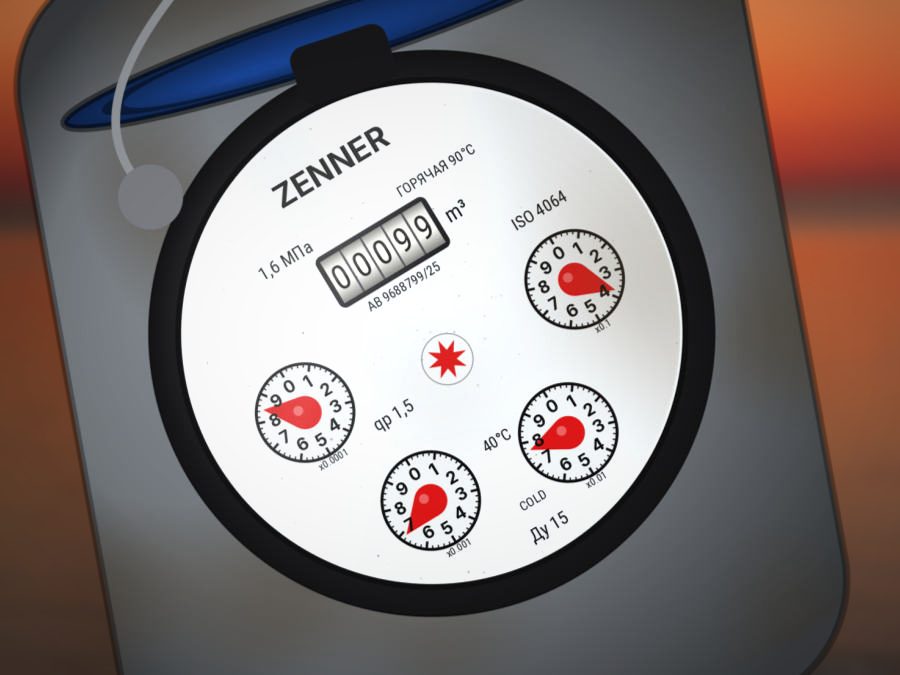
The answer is **99.3768** m³
